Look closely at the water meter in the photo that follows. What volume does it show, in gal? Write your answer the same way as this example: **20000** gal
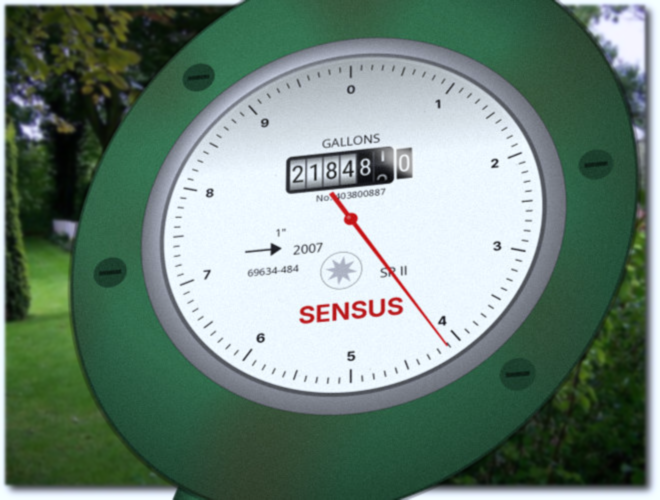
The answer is **2184814.1** gal
